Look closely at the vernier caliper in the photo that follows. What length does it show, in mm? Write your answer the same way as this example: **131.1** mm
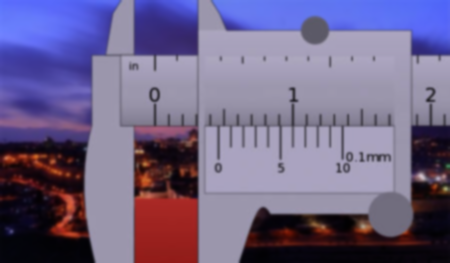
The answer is **4.6** mm
